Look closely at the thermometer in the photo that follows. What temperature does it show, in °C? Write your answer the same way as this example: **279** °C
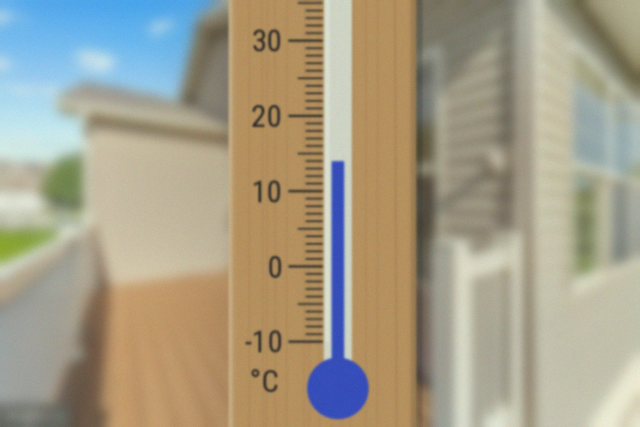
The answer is **14** °C
